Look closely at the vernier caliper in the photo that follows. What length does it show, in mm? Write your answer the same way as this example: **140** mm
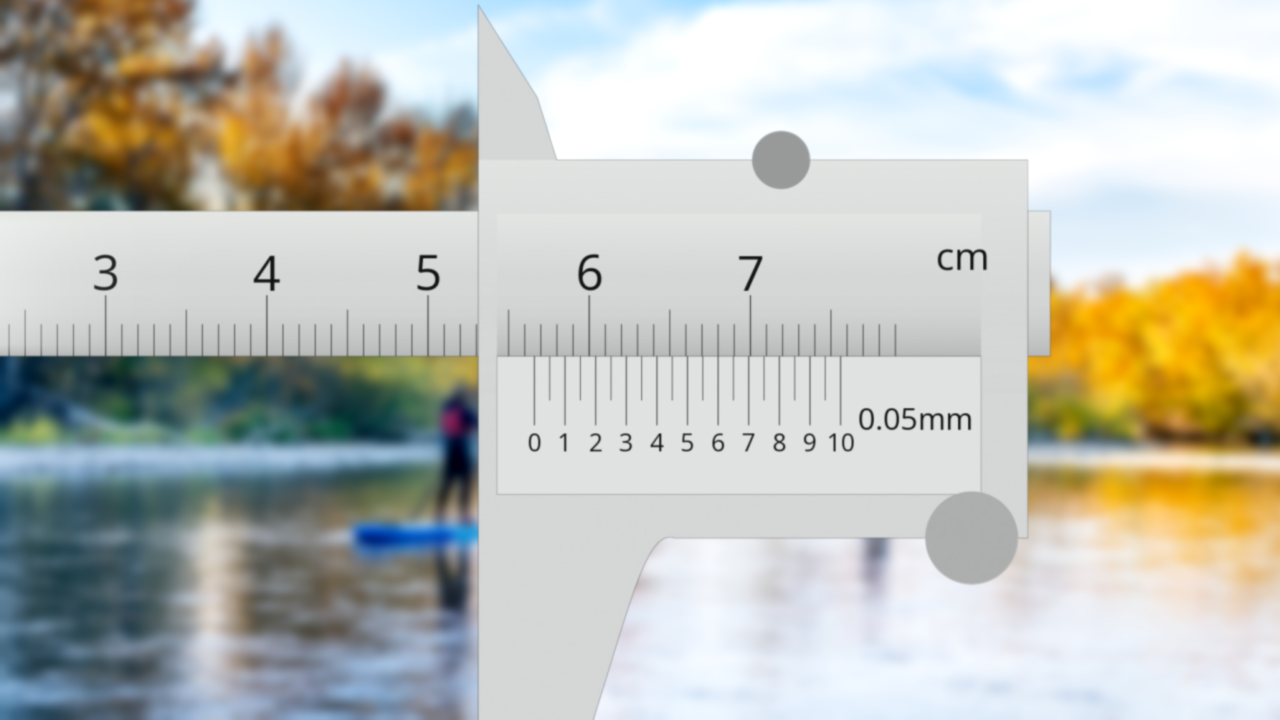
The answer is **56.6** mm
